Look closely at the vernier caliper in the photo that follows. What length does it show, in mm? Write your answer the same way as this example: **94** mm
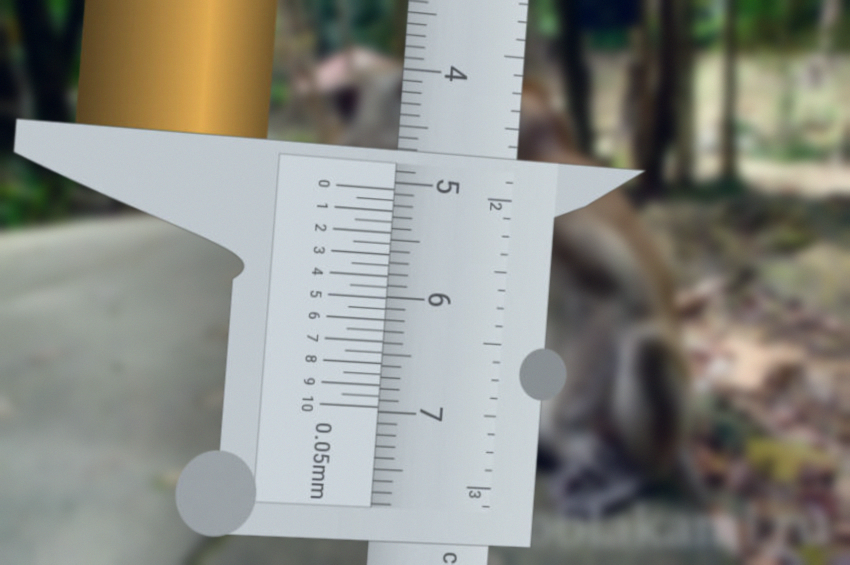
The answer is **50.6** mm
